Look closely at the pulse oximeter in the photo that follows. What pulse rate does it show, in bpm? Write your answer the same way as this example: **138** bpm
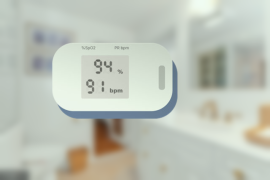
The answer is **91** bpm
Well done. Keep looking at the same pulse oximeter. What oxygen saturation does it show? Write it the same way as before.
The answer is **94** %
